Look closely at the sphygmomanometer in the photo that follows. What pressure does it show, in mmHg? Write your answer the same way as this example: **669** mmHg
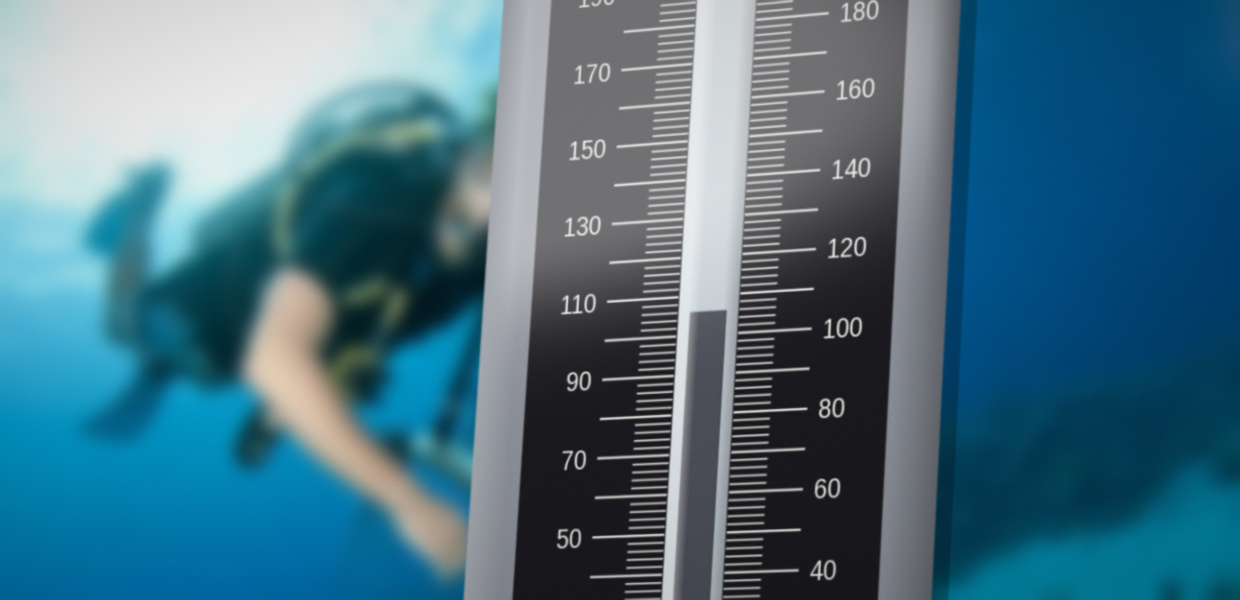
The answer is **106** mmHg
